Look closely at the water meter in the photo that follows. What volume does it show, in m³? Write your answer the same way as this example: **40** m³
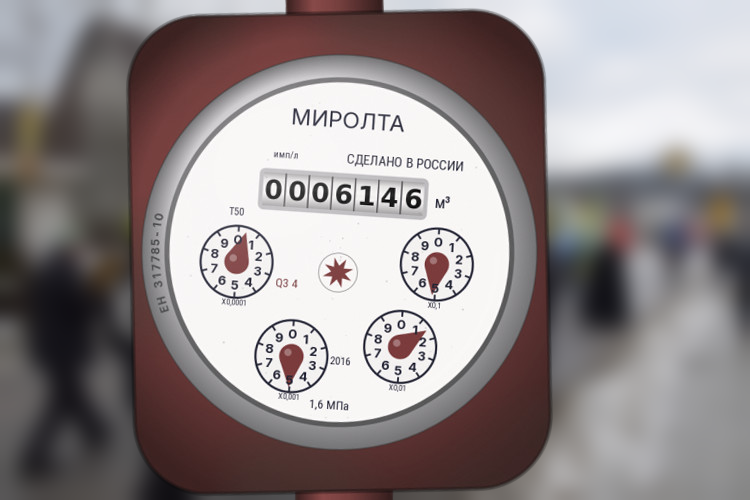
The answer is **6146.5150** m³
